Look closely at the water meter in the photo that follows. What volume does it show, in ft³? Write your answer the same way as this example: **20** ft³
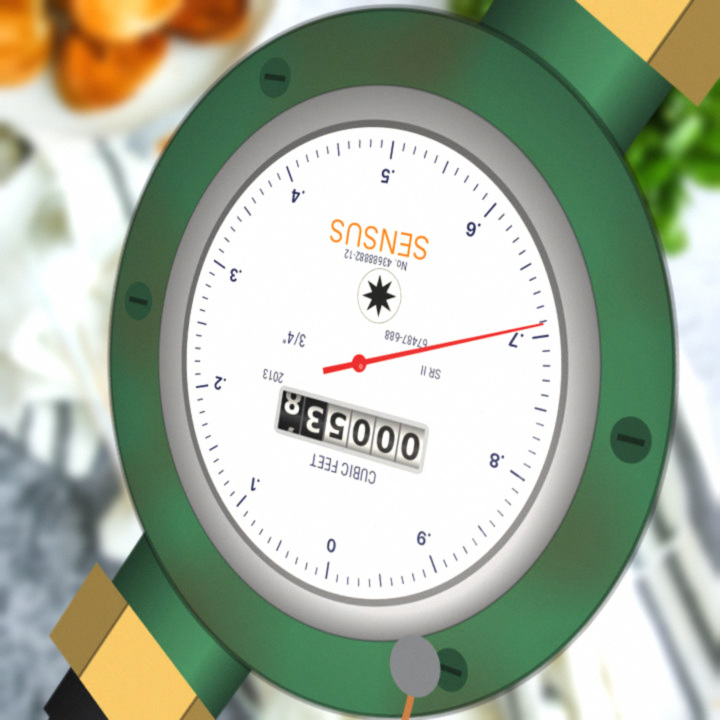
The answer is **537.69** ft³
